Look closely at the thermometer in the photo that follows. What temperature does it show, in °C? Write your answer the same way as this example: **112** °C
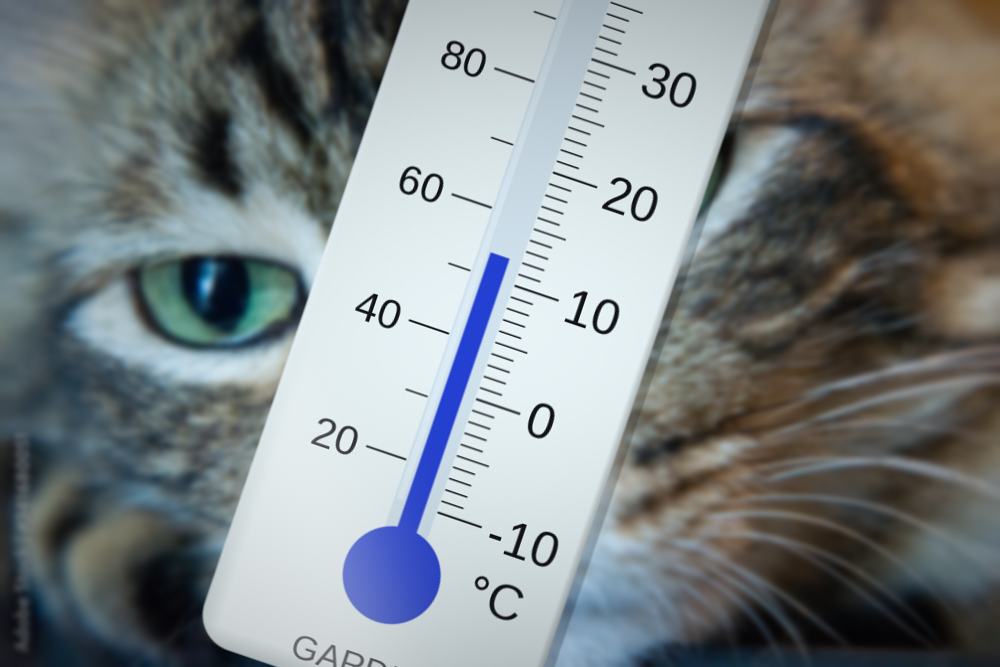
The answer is **12** °C
